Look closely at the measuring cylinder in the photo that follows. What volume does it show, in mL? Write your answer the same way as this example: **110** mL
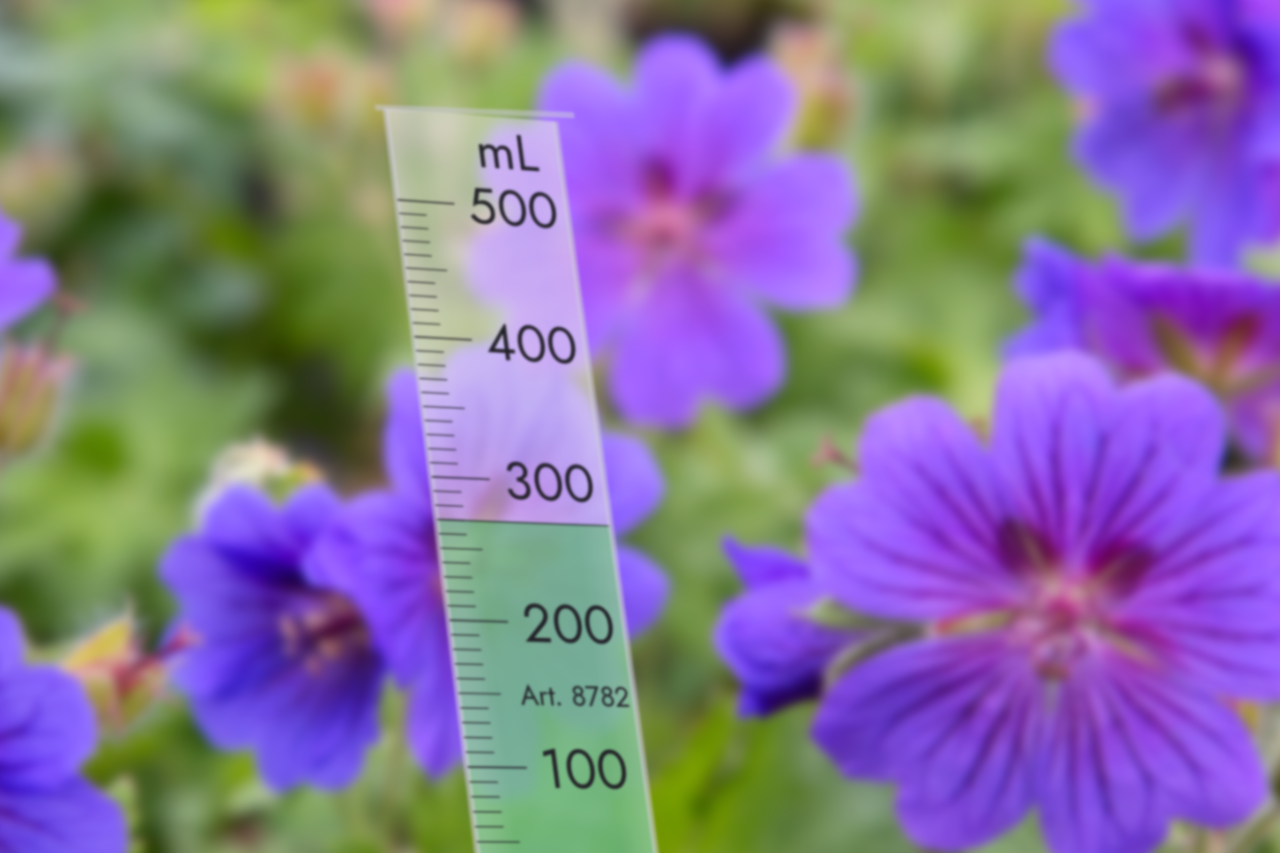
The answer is **270** mL
